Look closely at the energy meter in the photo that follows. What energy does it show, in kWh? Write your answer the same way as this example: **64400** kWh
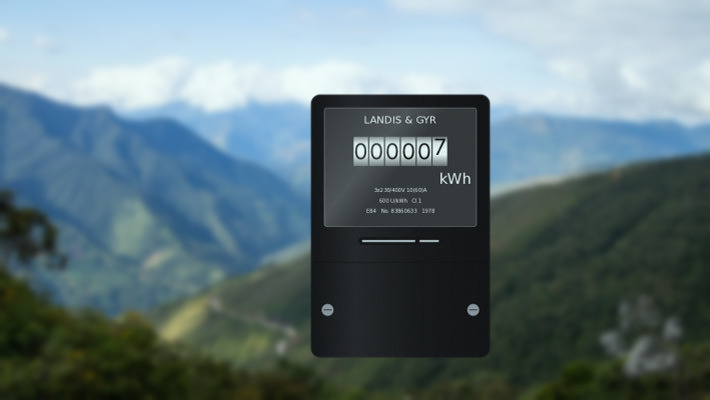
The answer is **7** kWh
